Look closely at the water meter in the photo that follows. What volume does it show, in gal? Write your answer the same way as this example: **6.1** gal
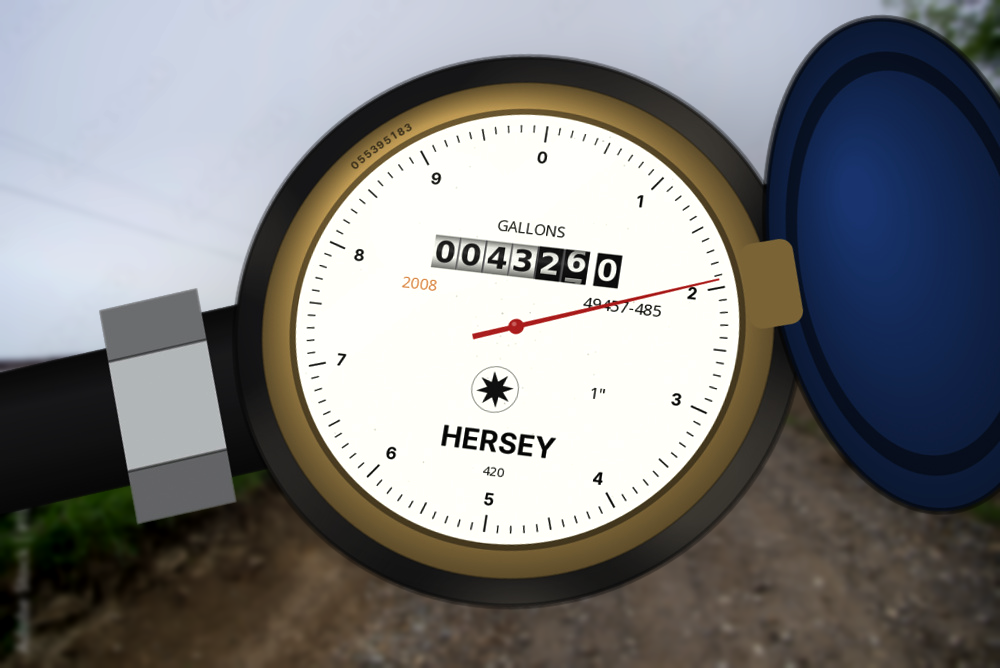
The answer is **43261.9** gal
